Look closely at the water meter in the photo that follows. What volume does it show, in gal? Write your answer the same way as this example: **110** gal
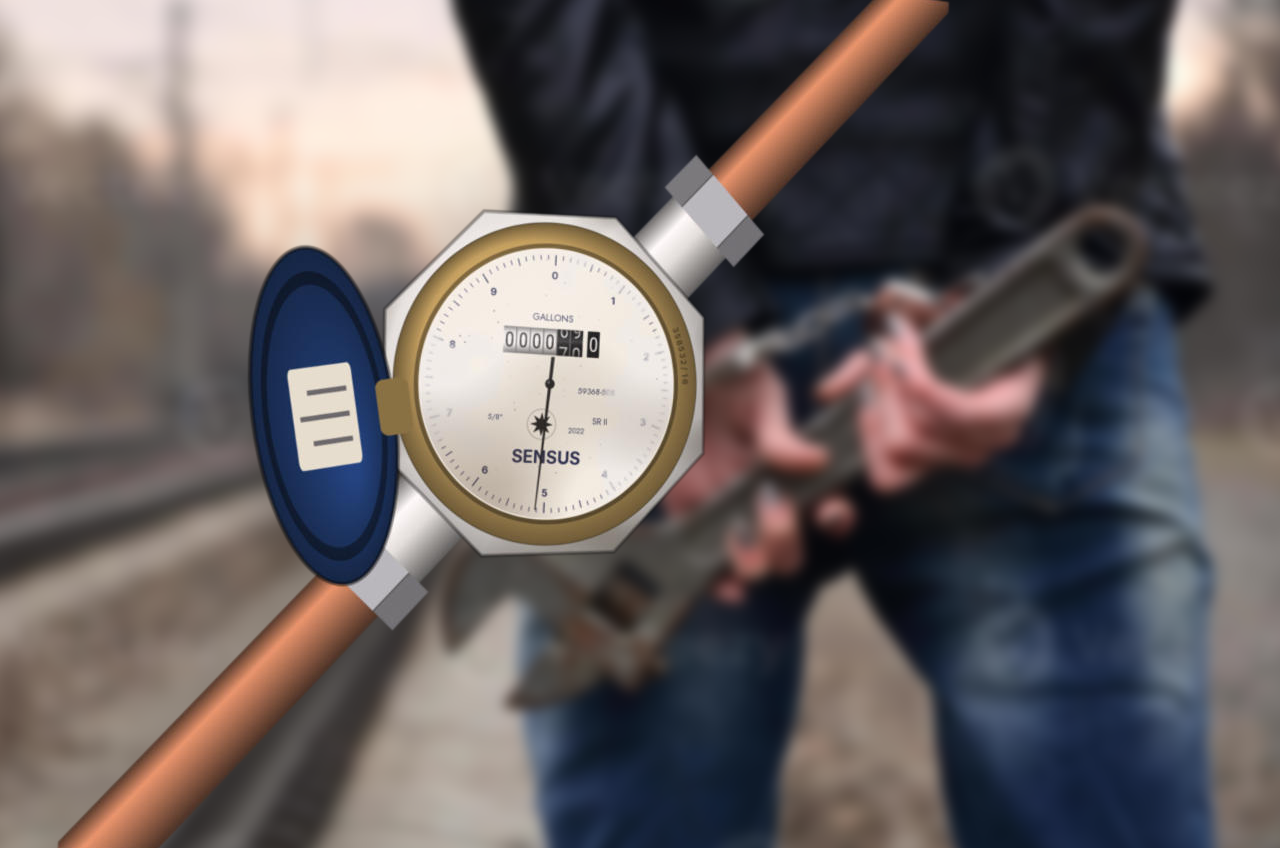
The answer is **695.1** gal
